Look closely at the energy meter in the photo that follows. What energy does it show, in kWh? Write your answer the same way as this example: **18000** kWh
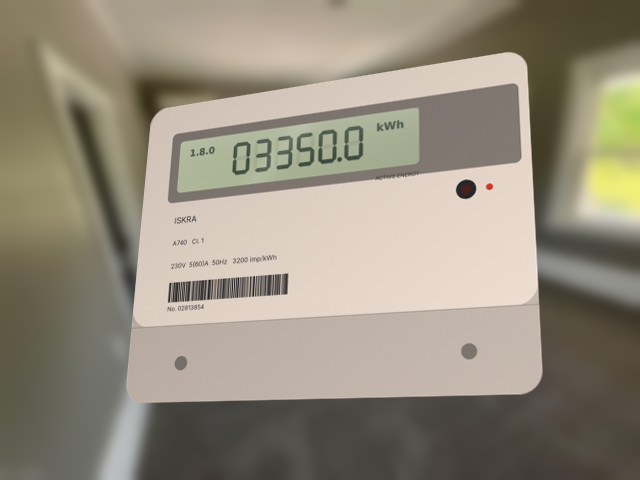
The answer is **3350.0** kWh
